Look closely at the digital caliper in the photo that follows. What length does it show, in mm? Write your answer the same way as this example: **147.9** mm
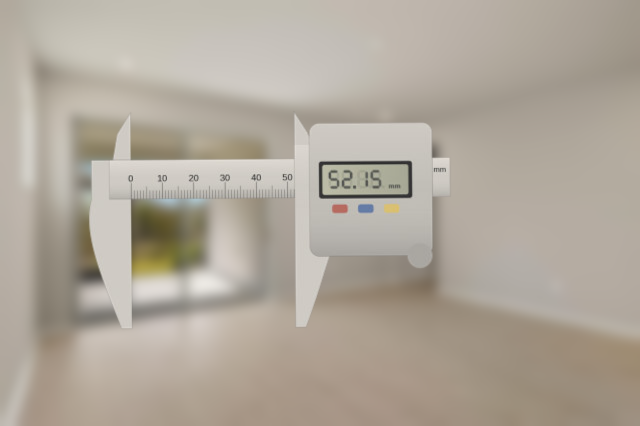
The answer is **52.15** mm
